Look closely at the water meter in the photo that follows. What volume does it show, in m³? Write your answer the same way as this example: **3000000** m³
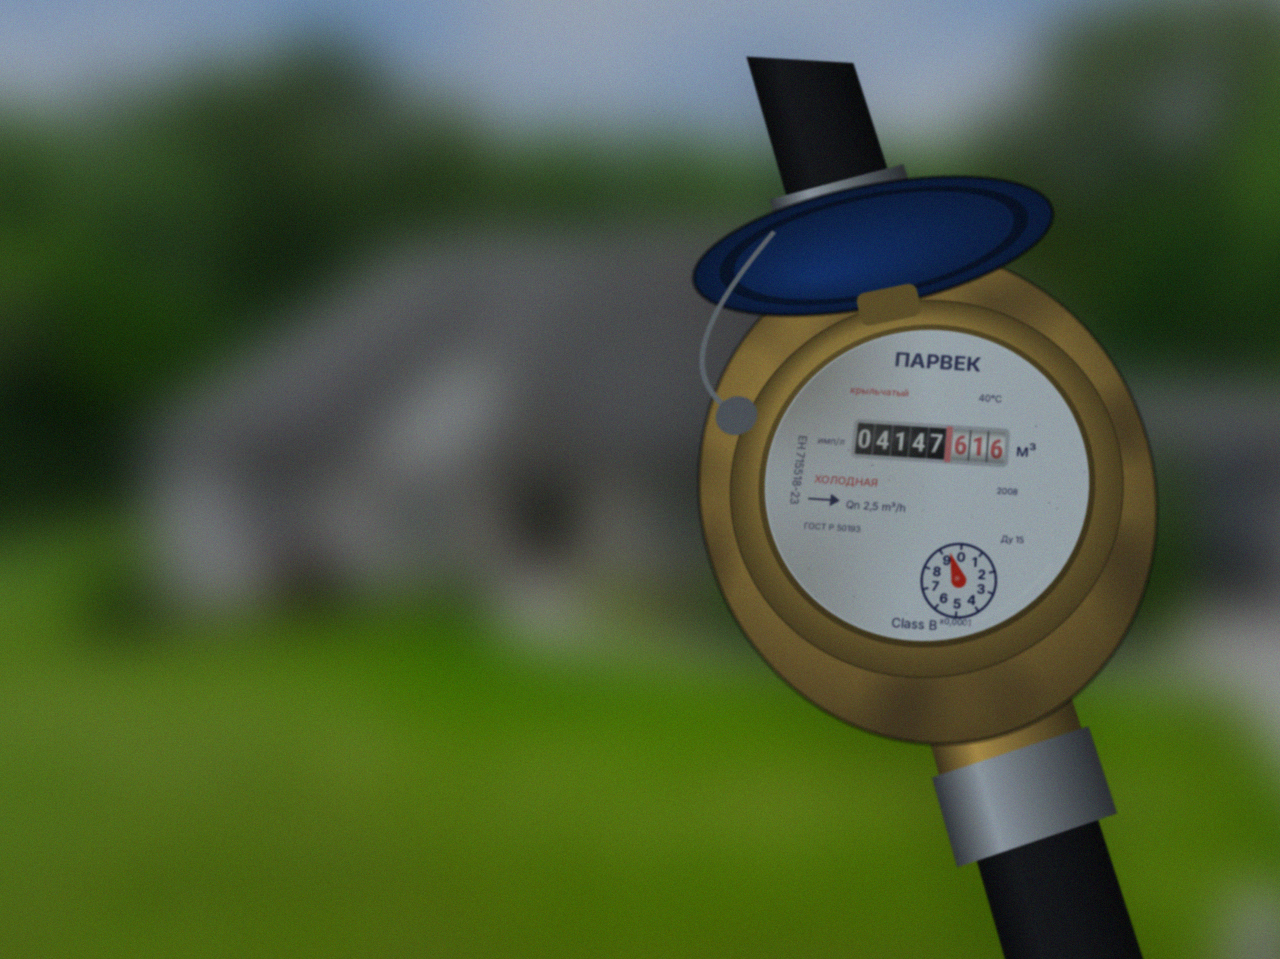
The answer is **4147.6159** m³
